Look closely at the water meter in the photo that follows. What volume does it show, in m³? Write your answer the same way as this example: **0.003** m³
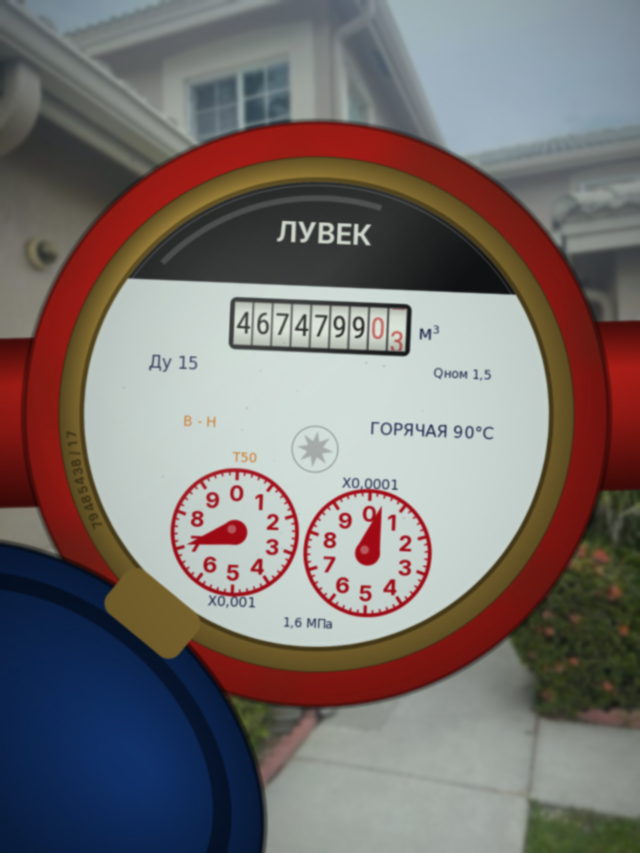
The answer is **4674799.0270** m³
